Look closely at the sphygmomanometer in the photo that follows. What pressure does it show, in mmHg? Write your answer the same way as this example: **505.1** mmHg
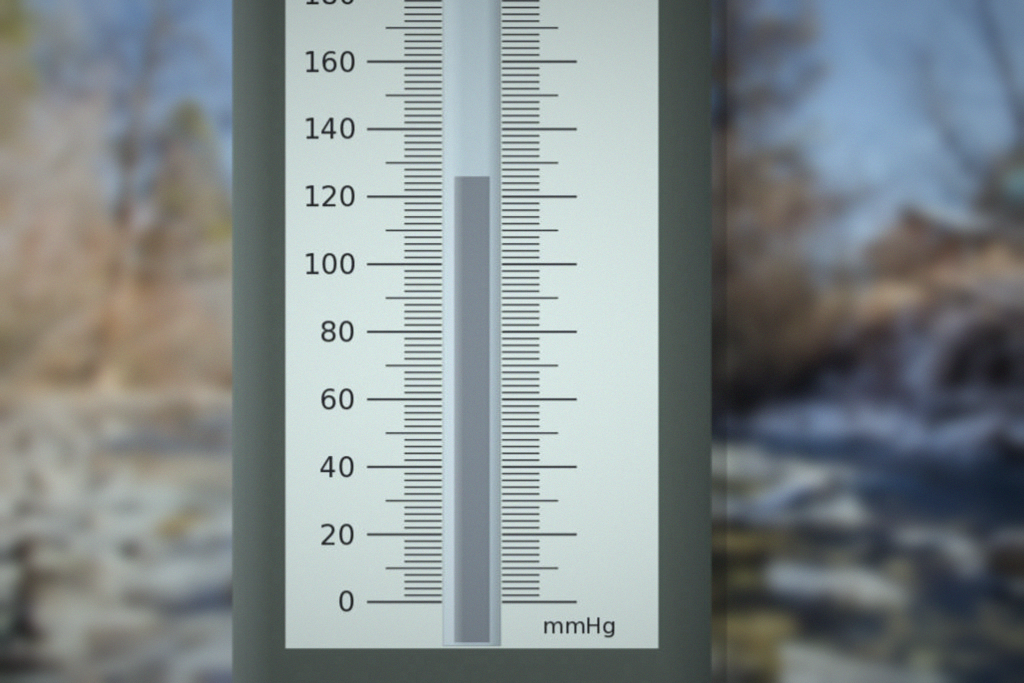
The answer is **126** mmHg
